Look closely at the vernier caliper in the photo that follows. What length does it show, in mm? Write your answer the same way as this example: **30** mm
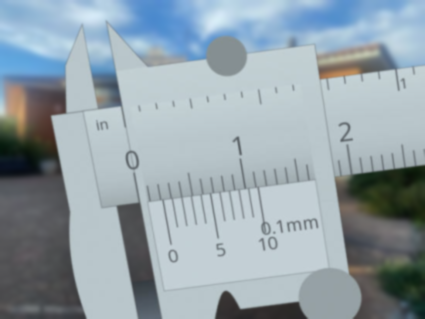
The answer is **2.2** mm
